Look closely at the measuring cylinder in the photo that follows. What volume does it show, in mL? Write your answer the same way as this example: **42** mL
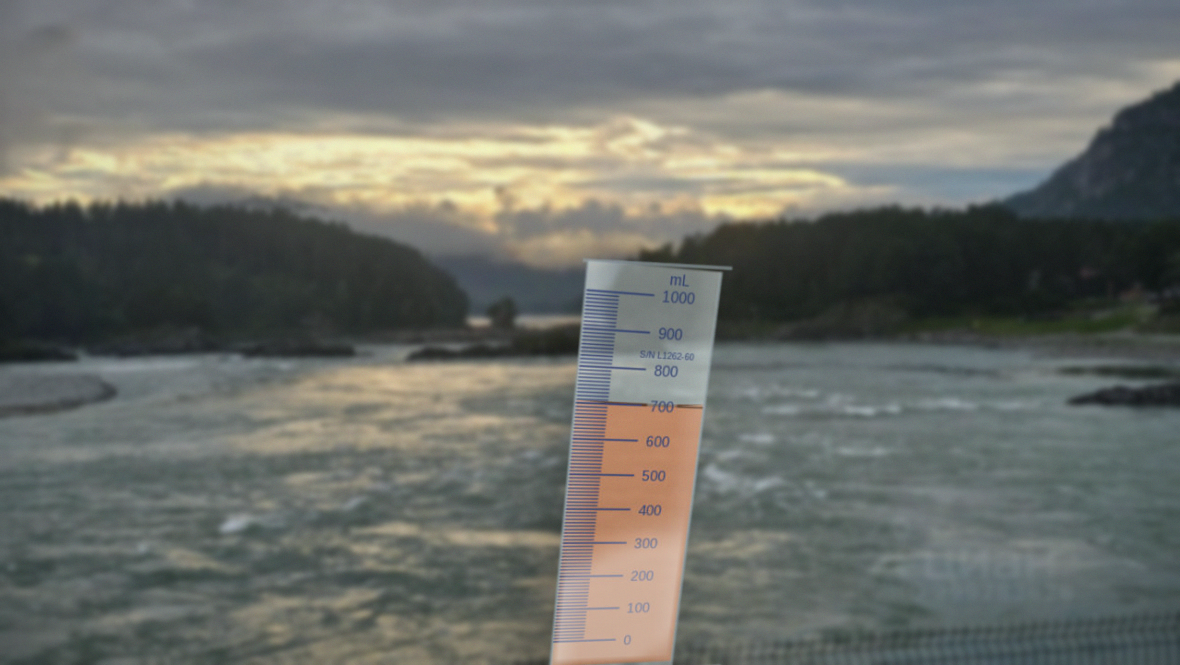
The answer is **700** mL
